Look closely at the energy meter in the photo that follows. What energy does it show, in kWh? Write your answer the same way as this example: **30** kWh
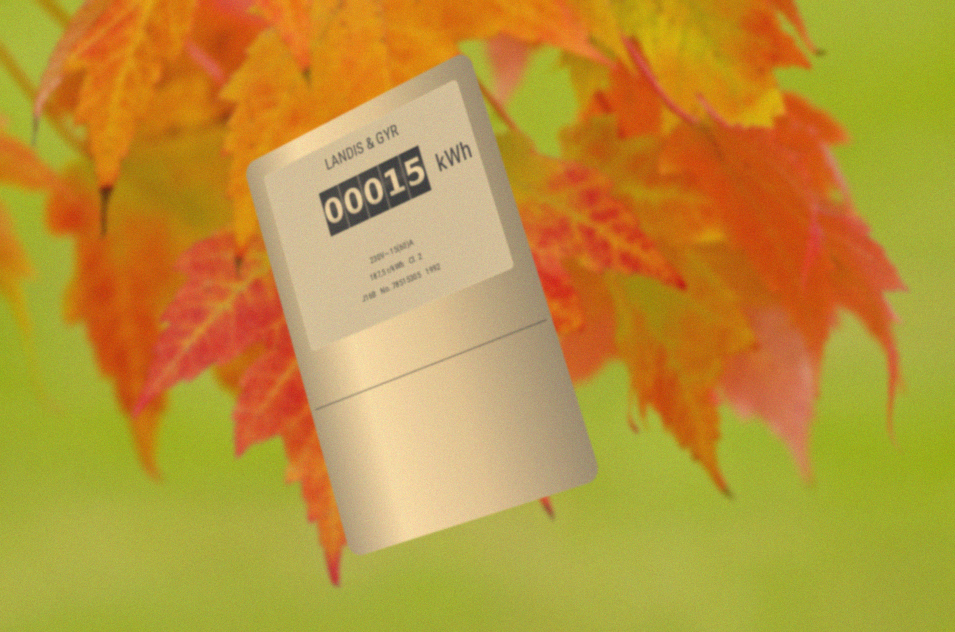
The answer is **15** kWh
